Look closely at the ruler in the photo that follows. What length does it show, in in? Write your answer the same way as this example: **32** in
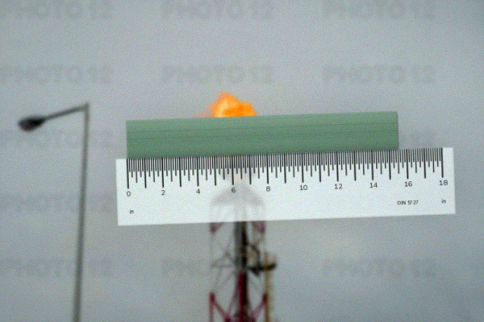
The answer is **15.5** in
